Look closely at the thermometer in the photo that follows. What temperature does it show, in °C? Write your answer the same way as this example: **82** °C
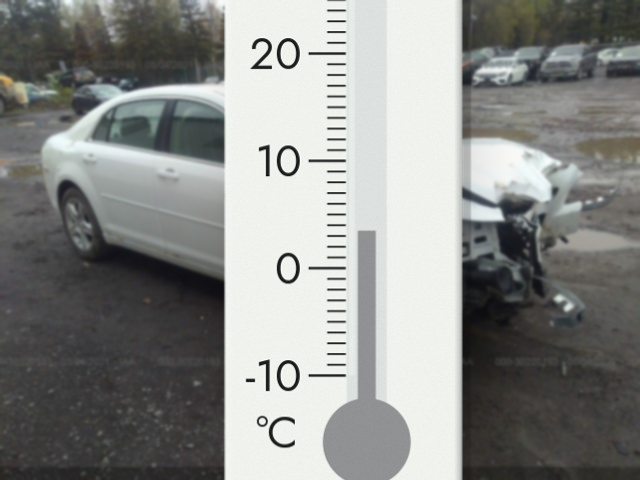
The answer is **3.5** °C
